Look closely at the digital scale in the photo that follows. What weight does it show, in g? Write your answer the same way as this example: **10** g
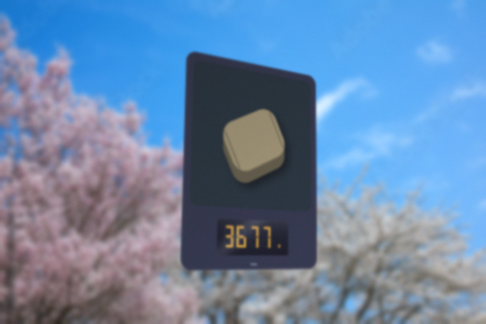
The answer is **3677** g
